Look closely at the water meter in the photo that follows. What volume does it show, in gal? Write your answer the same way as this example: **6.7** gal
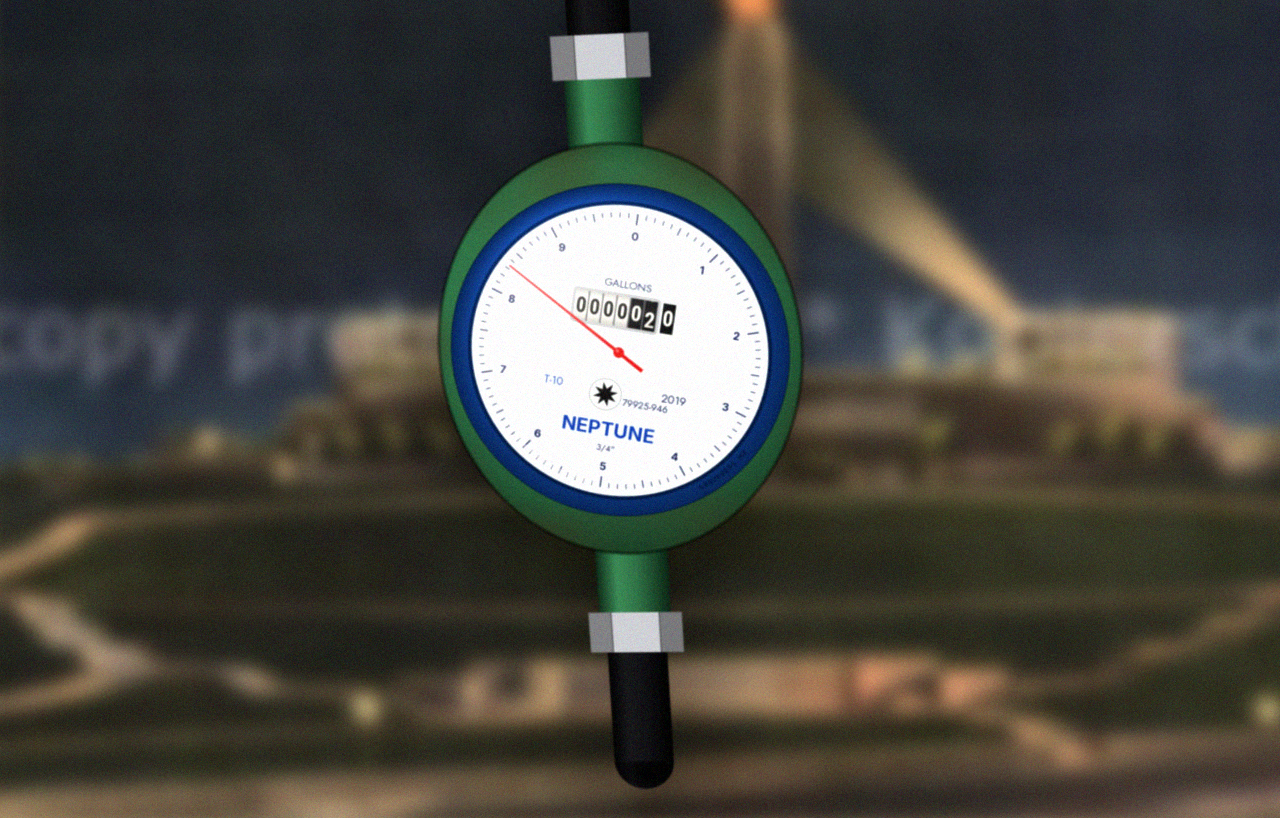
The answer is **18.3** gal
